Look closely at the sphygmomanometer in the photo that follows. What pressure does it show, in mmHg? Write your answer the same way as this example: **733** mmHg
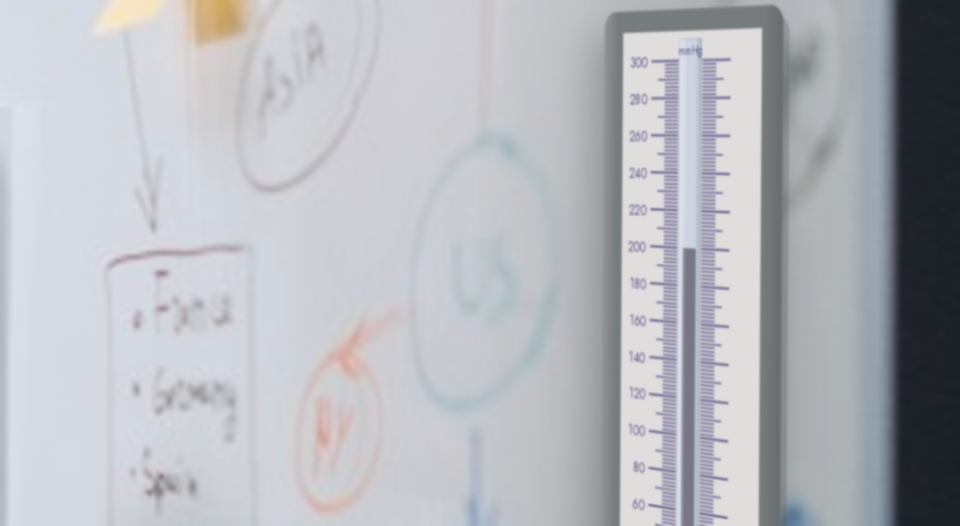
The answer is **200** mmHg
